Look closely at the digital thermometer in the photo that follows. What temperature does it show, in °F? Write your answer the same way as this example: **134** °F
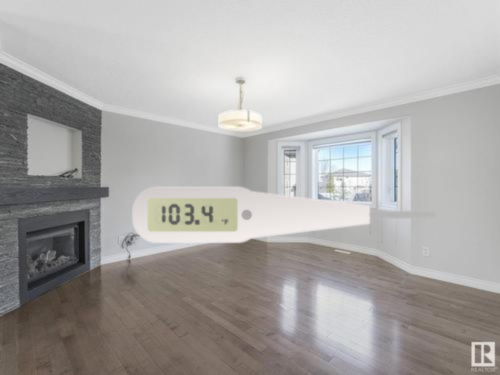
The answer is **103.4** °F
